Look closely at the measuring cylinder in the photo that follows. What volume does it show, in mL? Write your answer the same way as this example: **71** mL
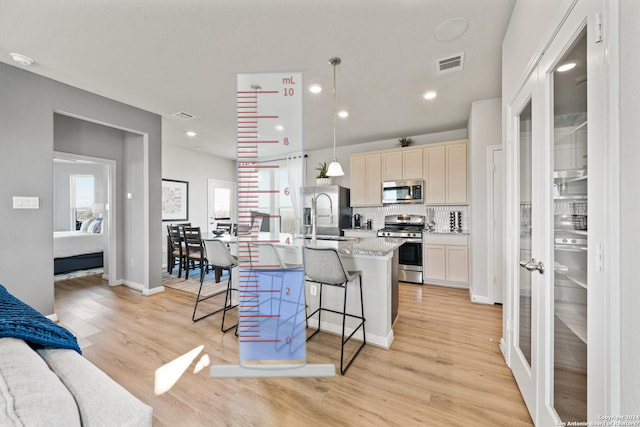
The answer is **2.8** mL
